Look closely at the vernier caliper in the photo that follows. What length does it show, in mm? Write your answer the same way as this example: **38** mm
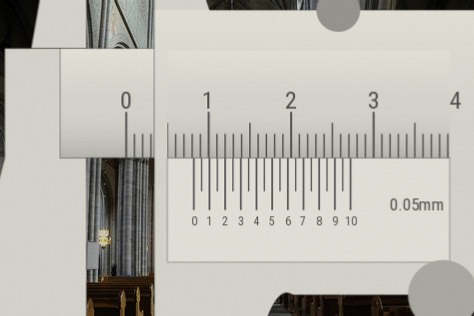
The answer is **8.2** mm
